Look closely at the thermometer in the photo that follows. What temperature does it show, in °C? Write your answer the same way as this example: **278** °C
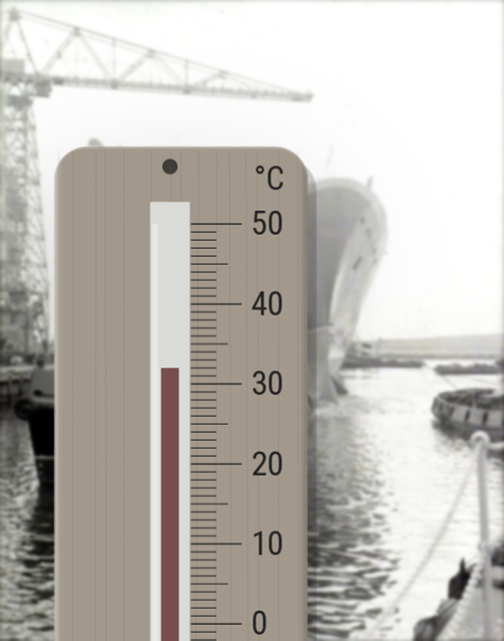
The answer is **32** °C
